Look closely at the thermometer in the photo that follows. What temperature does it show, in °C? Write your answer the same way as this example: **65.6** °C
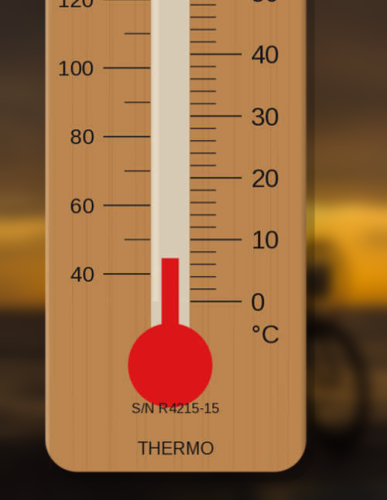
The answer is **7** °C
